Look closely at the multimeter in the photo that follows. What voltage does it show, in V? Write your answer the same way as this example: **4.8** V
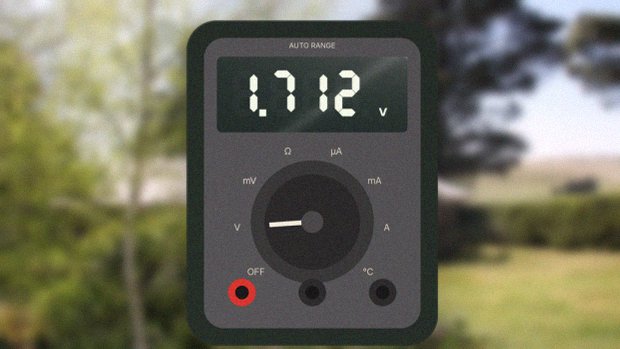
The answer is **1.712** V
